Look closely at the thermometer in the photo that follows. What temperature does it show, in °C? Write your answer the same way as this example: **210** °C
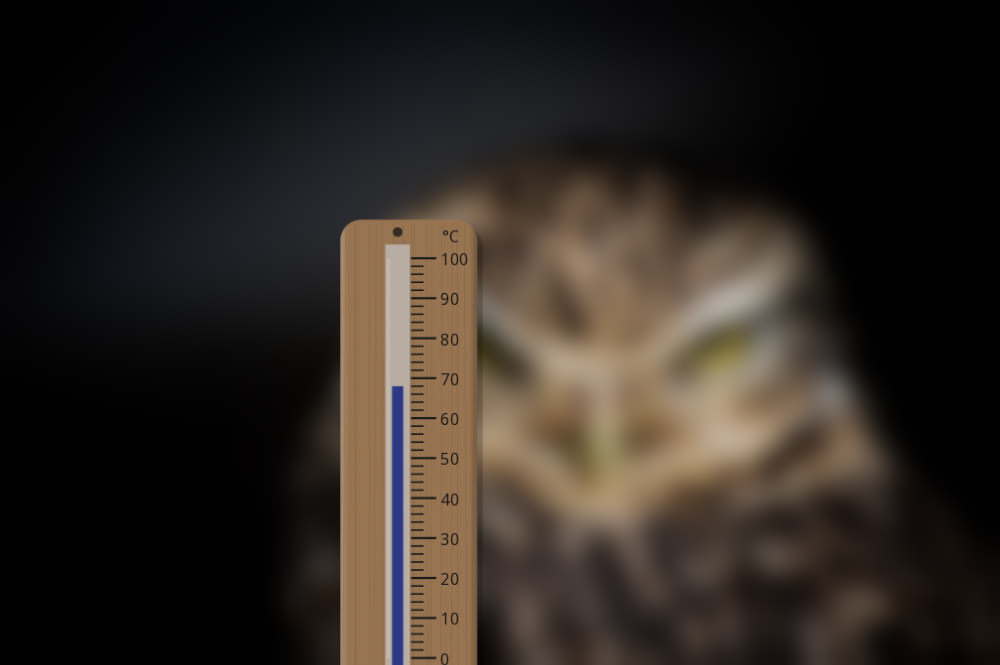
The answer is **68** °C
